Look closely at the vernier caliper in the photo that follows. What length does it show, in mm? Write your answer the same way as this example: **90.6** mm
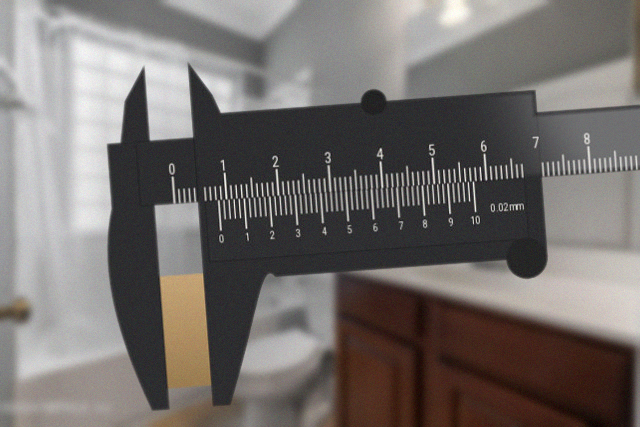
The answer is **8.5** mm
